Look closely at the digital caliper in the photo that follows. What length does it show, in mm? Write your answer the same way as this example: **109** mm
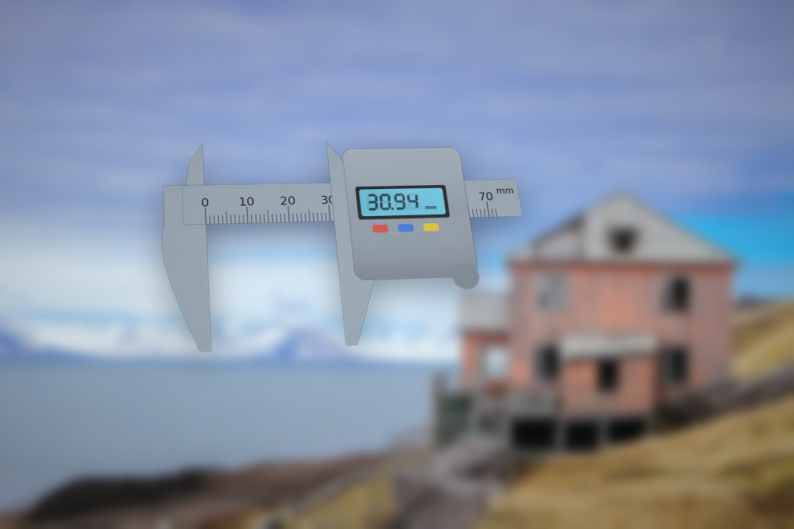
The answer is **30.94** mm
